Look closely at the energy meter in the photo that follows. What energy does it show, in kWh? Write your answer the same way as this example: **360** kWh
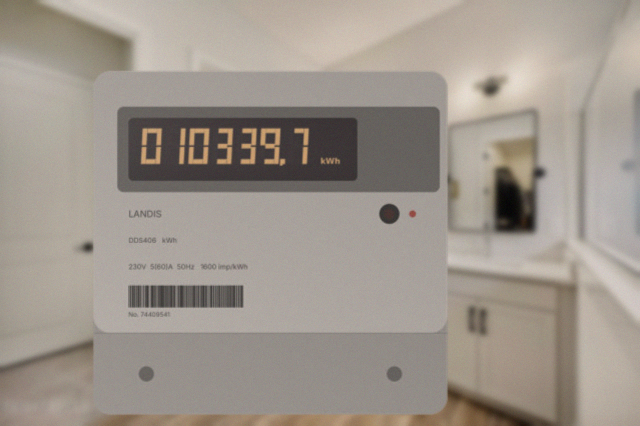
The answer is **10339.7** kWh
